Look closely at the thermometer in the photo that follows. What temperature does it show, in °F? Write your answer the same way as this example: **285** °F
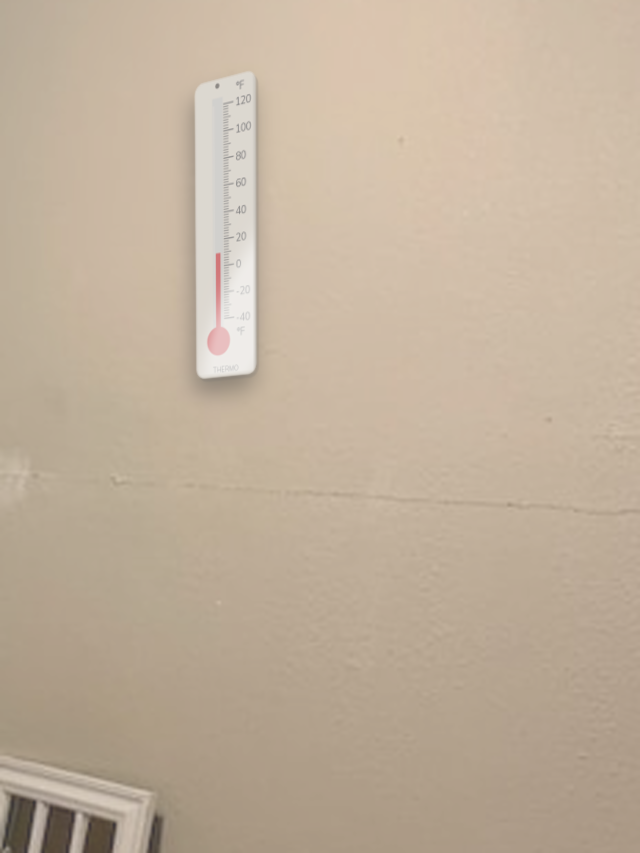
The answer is **10** °F
